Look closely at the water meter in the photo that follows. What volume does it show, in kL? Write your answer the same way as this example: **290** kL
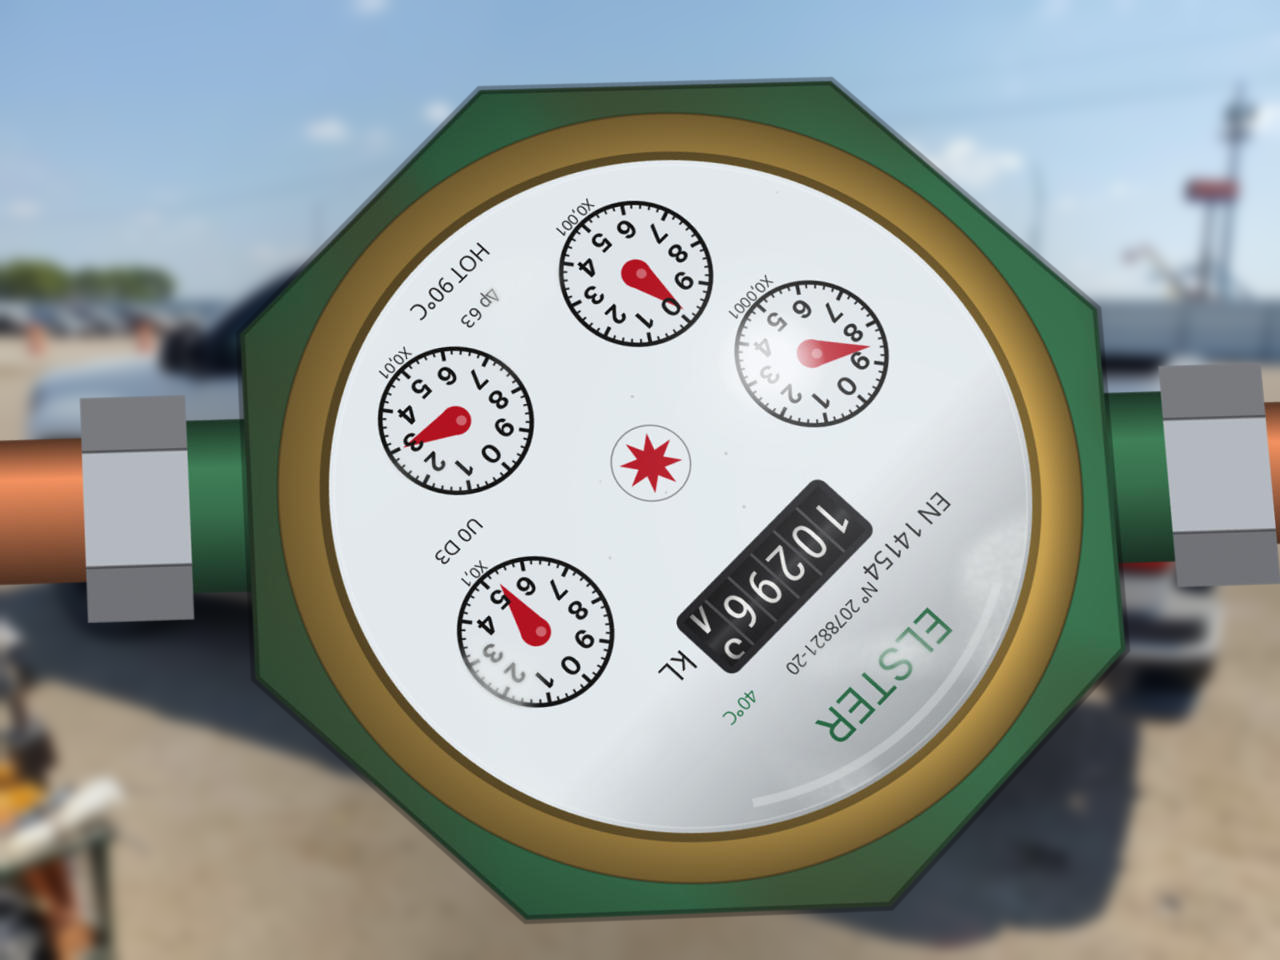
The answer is **102963.5298** kL
